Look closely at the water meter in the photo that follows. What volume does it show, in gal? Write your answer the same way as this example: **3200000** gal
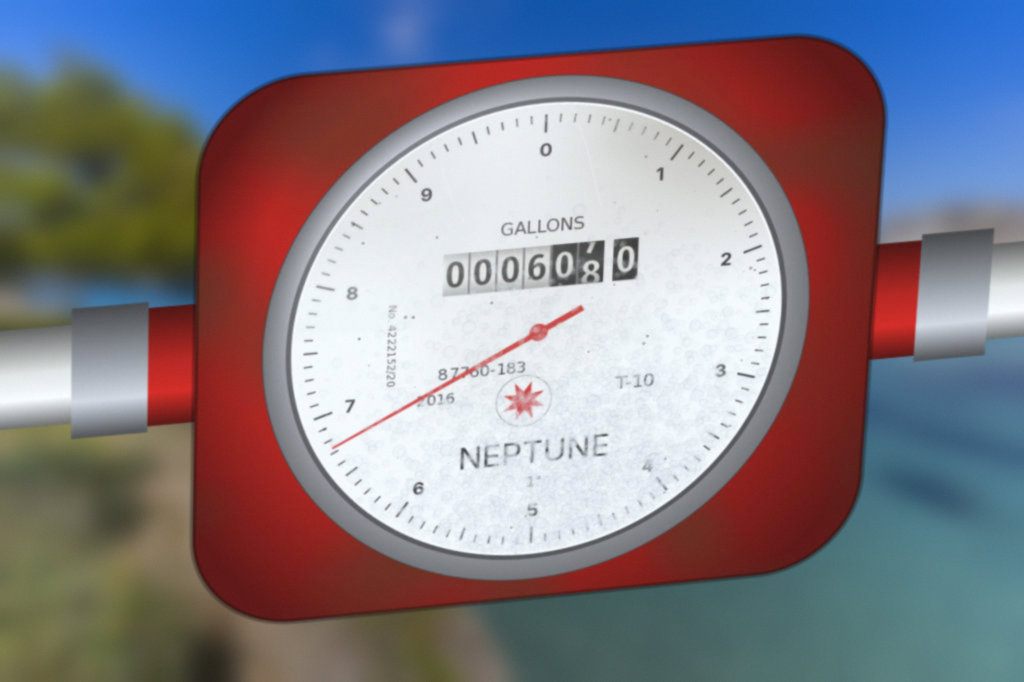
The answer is **6076.7** gal
